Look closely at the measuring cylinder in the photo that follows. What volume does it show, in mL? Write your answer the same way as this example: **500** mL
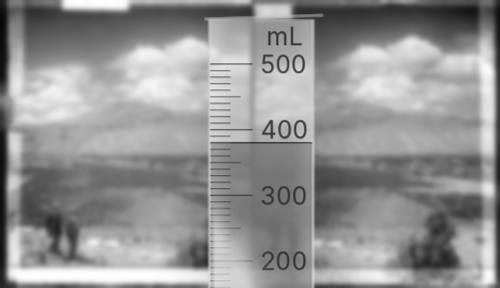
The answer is **380** mL
